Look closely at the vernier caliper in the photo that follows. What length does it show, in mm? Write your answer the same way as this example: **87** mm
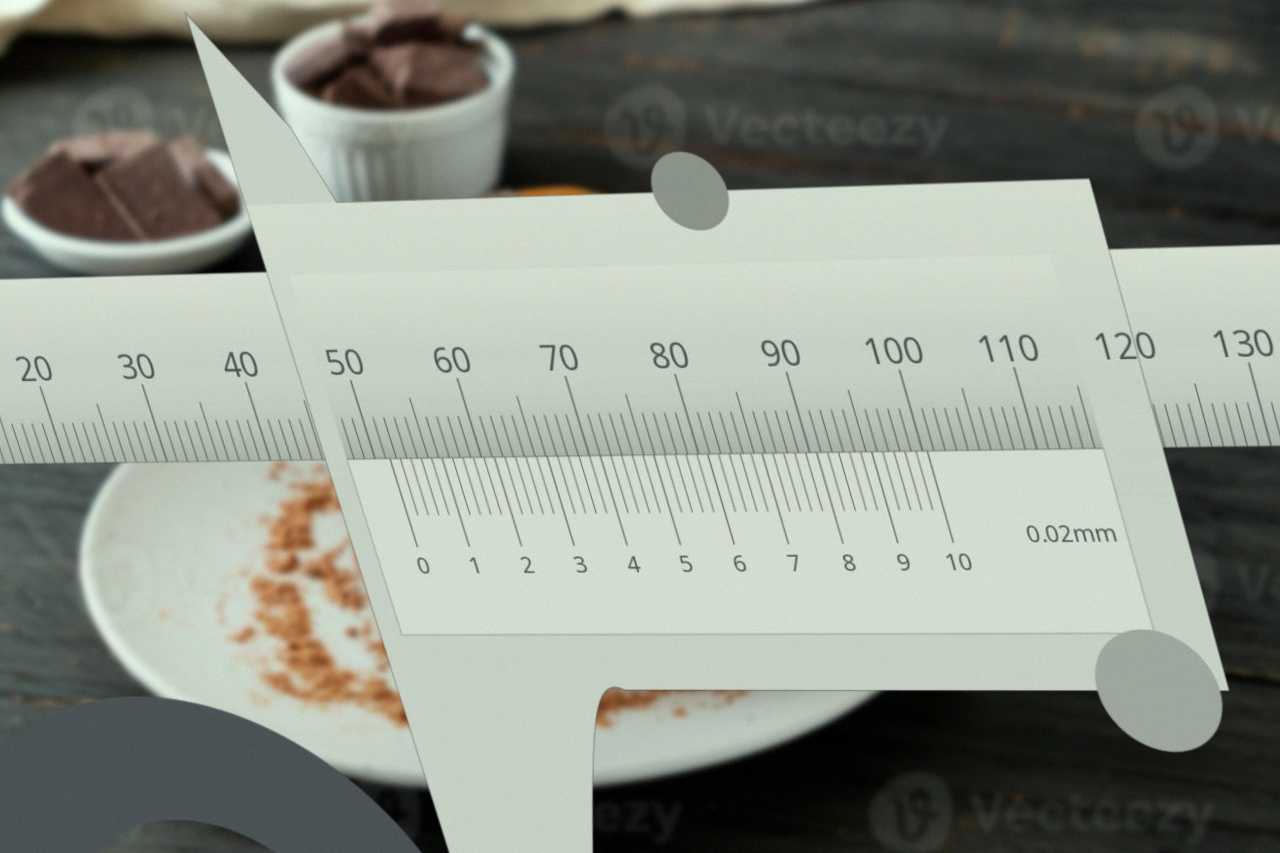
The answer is **51.4** mm
